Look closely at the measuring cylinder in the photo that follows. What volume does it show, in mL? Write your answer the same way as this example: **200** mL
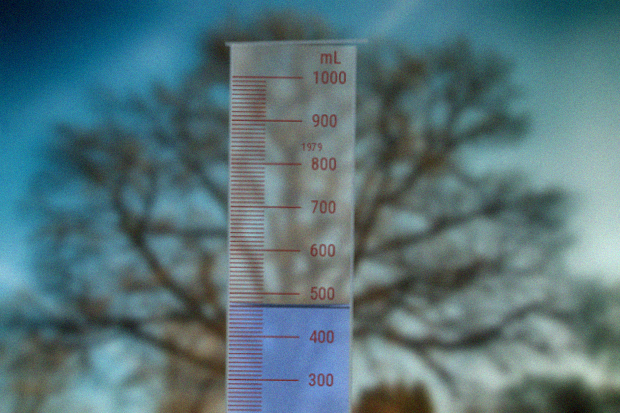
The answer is **470** mL
